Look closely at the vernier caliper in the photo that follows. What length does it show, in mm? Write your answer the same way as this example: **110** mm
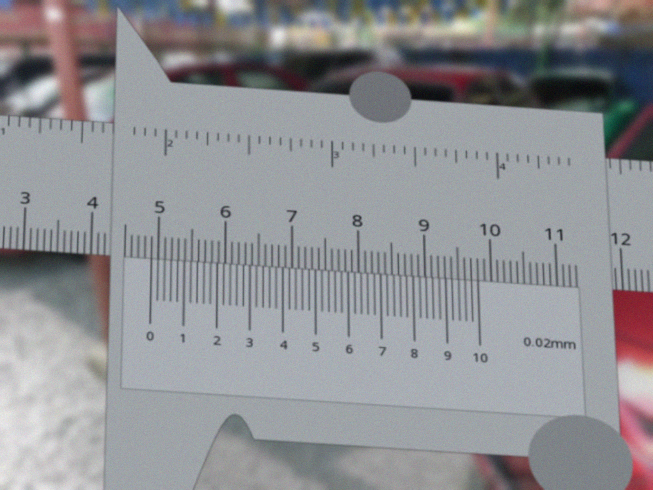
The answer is **49.0** mm
